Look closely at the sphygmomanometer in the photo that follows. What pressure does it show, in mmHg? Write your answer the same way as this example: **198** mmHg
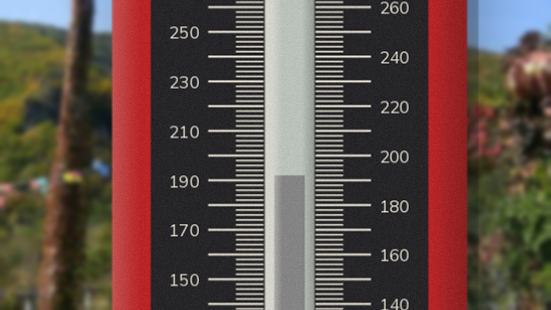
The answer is **192** mmHg
